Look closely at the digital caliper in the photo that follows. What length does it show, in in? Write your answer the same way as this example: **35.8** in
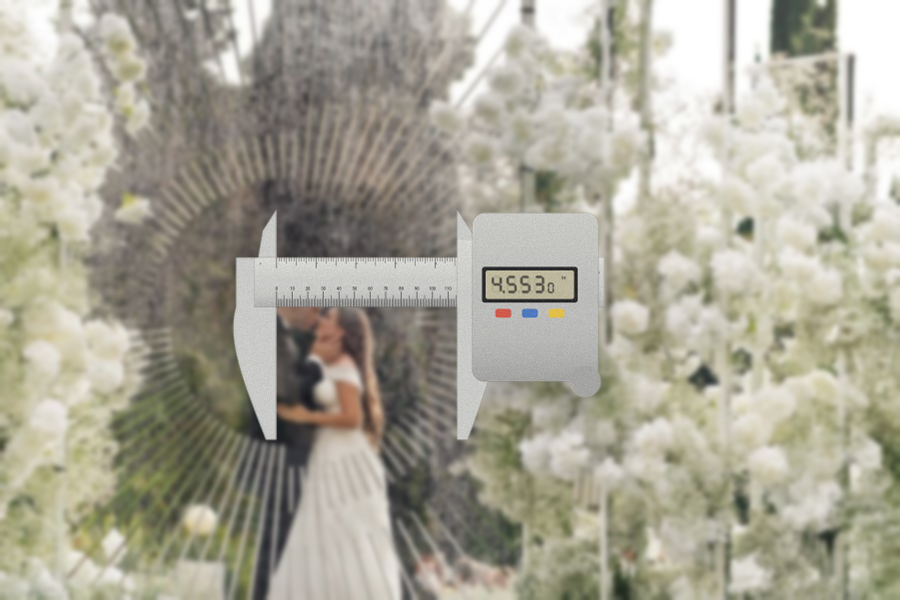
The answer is **4.5530** in
